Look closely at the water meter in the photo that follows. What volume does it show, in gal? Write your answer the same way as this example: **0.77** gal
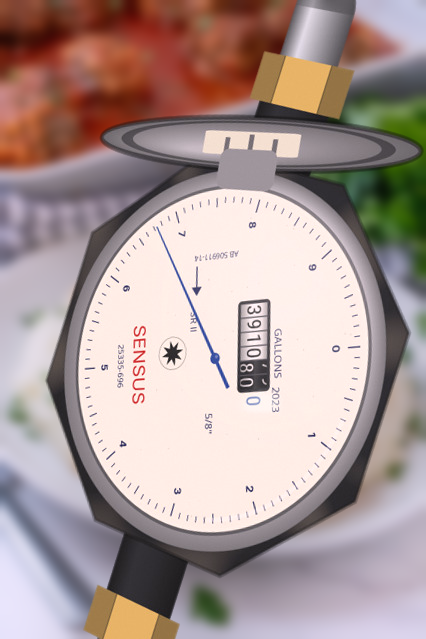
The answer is **3910796.7** gal
